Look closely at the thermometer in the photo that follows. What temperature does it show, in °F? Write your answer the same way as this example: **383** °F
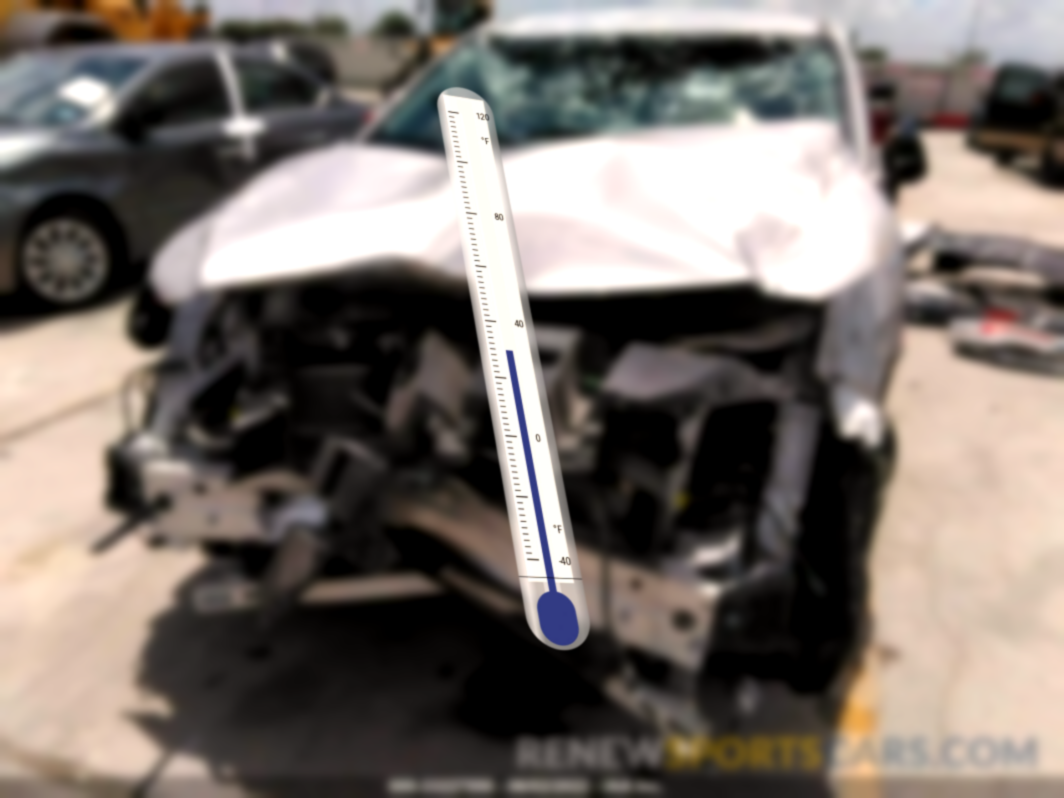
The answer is **30** °F
